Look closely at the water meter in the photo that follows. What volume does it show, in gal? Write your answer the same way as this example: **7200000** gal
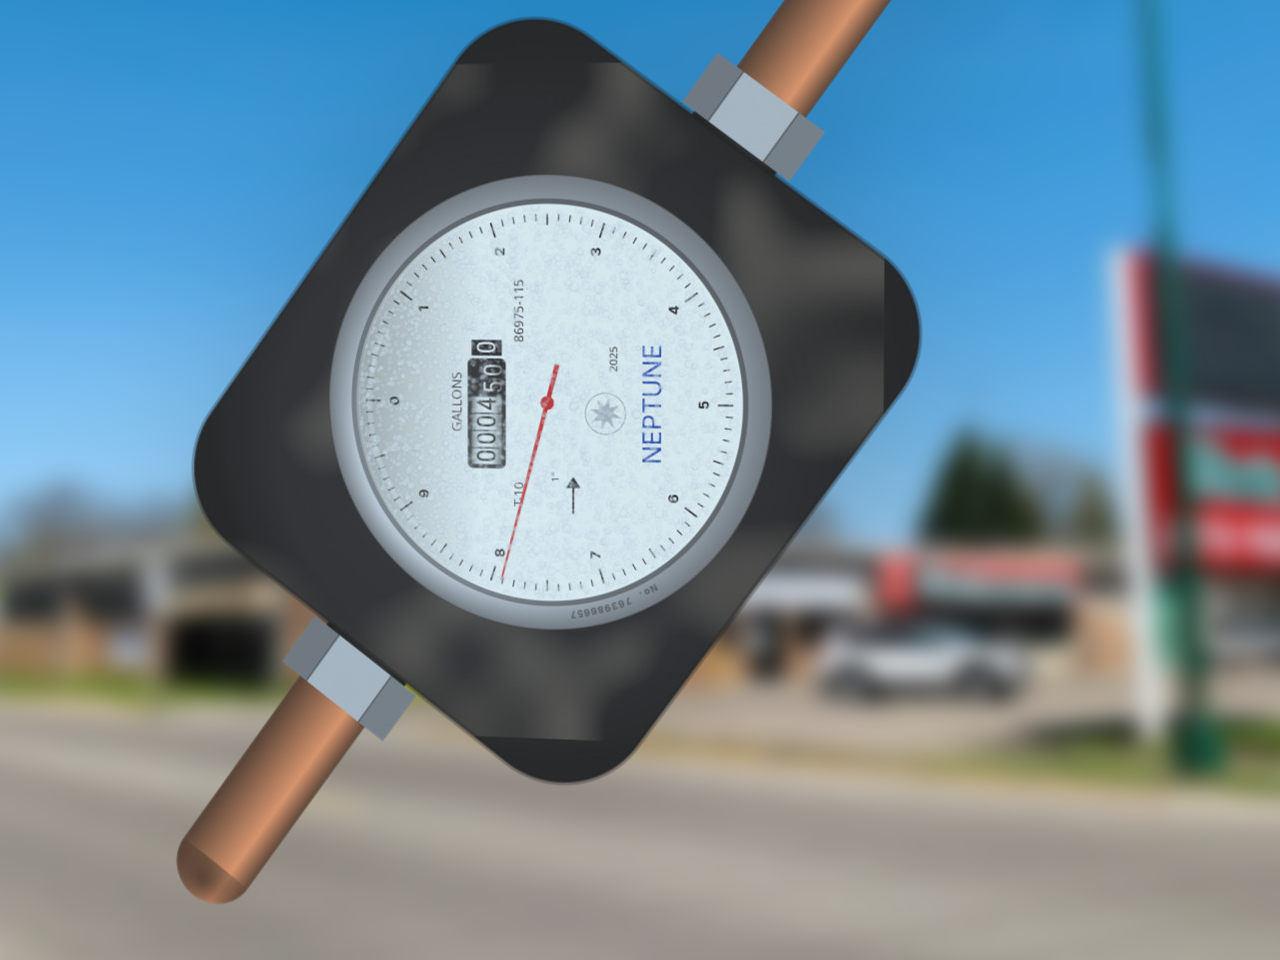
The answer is **4497.9** gal
